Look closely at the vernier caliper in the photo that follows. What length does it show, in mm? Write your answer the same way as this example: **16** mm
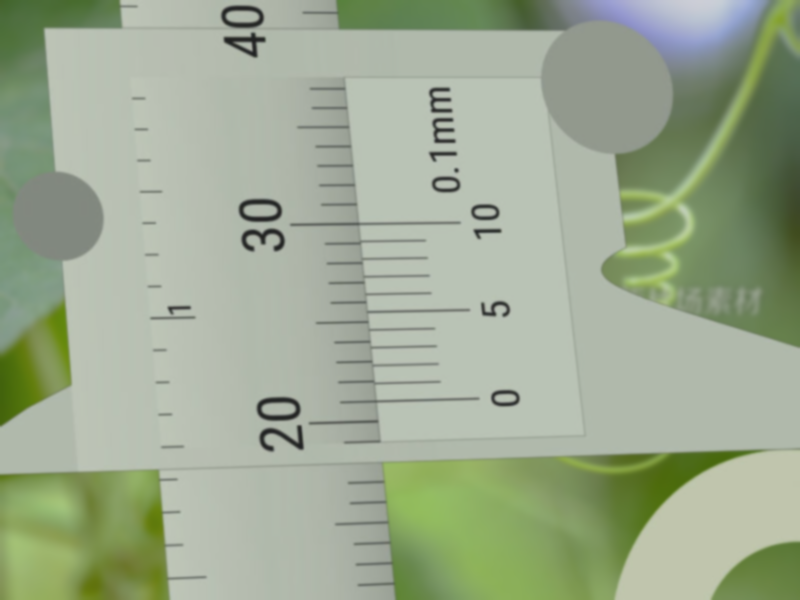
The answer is **21.0** mm
